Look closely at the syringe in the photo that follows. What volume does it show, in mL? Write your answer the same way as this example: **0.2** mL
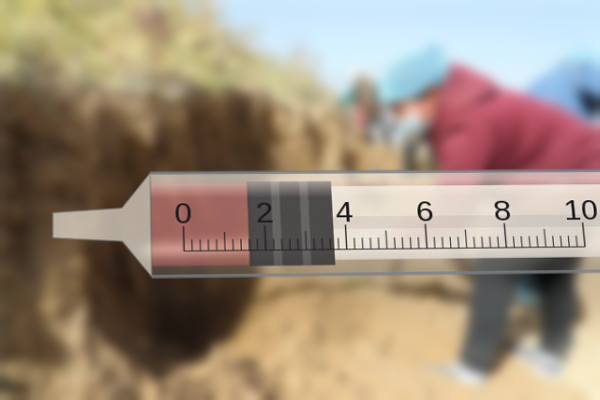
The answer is **1.6** mL
